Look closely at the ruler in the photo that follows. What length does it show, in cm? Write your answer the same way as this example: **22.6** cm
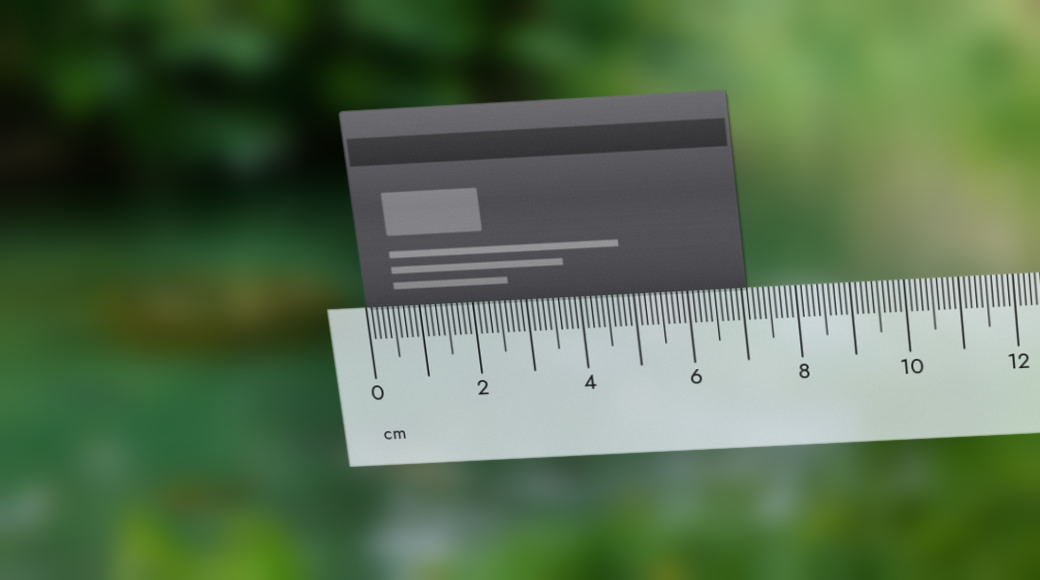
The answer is **7.1** cm
